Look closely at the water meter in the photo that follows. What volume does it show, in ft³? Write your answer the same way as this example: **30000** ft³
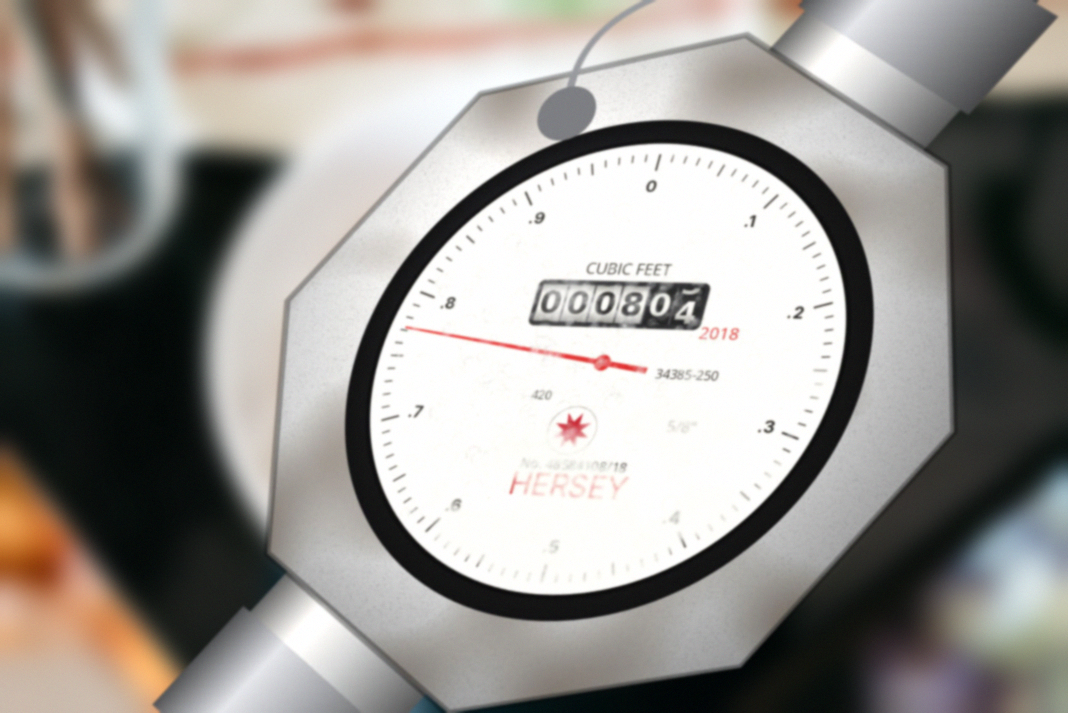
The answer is **803.77** ft³
